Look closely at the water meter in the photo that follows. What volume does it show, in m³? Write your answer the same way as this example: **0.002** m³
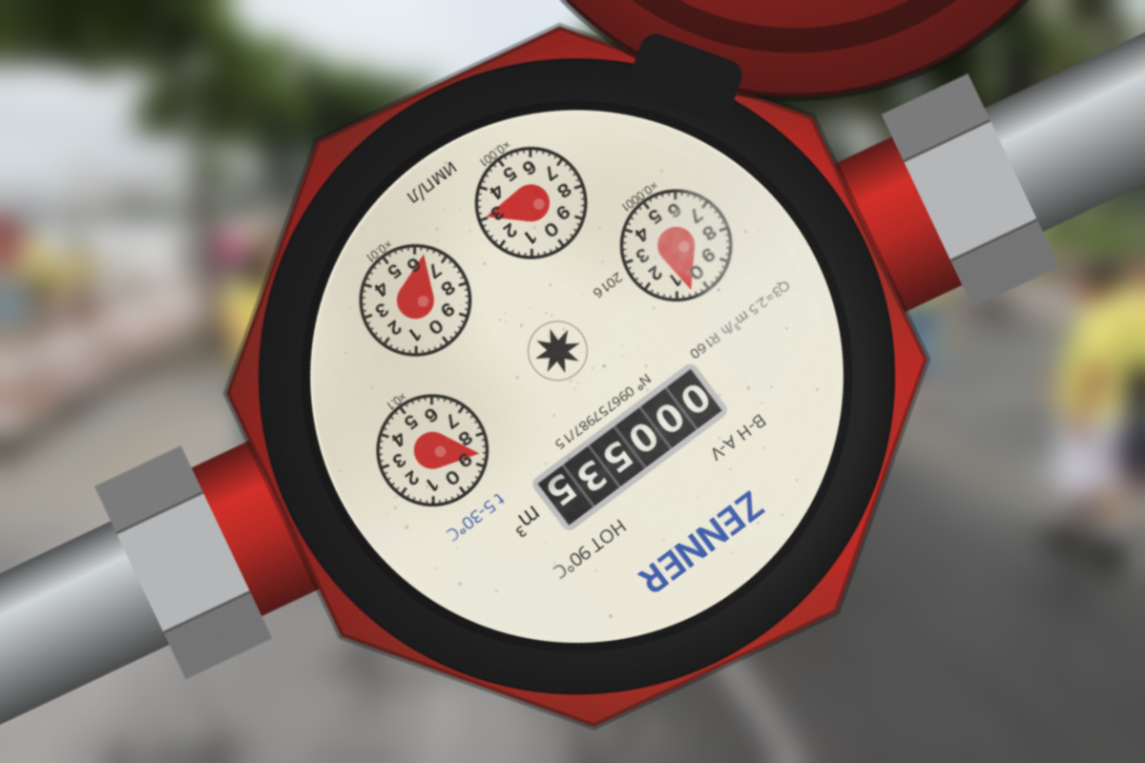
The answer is **534.8630** m³
